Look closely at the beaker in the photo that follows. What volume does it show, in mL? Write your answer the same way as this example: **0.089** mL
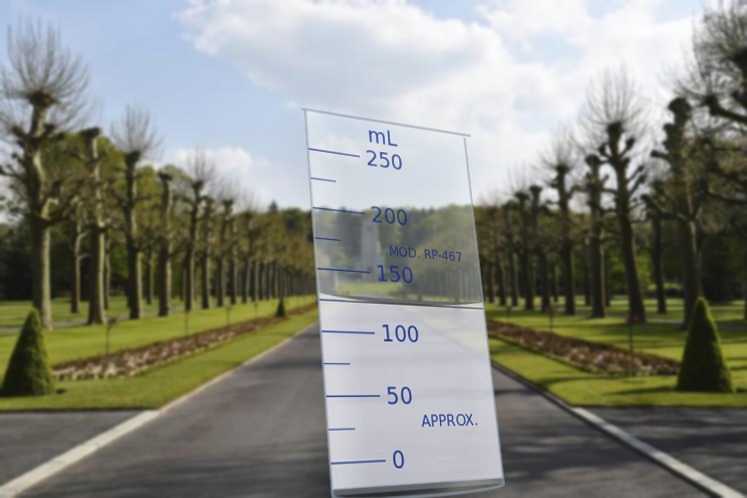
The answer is **125** mL
